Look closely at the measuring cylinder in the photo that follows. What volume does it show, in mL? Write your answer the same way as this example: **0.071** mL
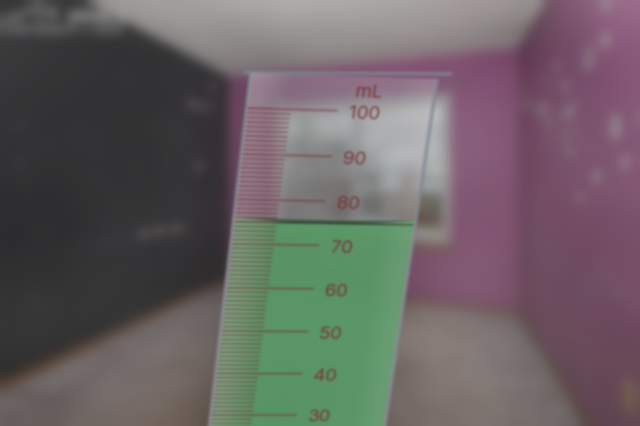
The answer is **75** mL
